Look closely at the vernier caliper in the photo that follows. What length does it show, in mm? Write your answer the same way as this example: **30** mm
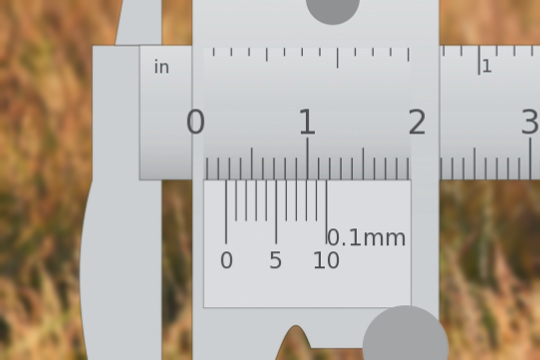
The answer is **2.7** mm
